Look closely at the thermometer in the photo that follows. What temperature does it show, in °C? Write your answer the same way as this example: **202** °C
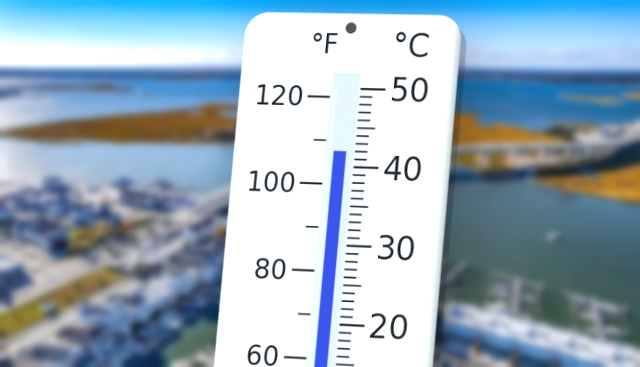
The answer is **42** °C
